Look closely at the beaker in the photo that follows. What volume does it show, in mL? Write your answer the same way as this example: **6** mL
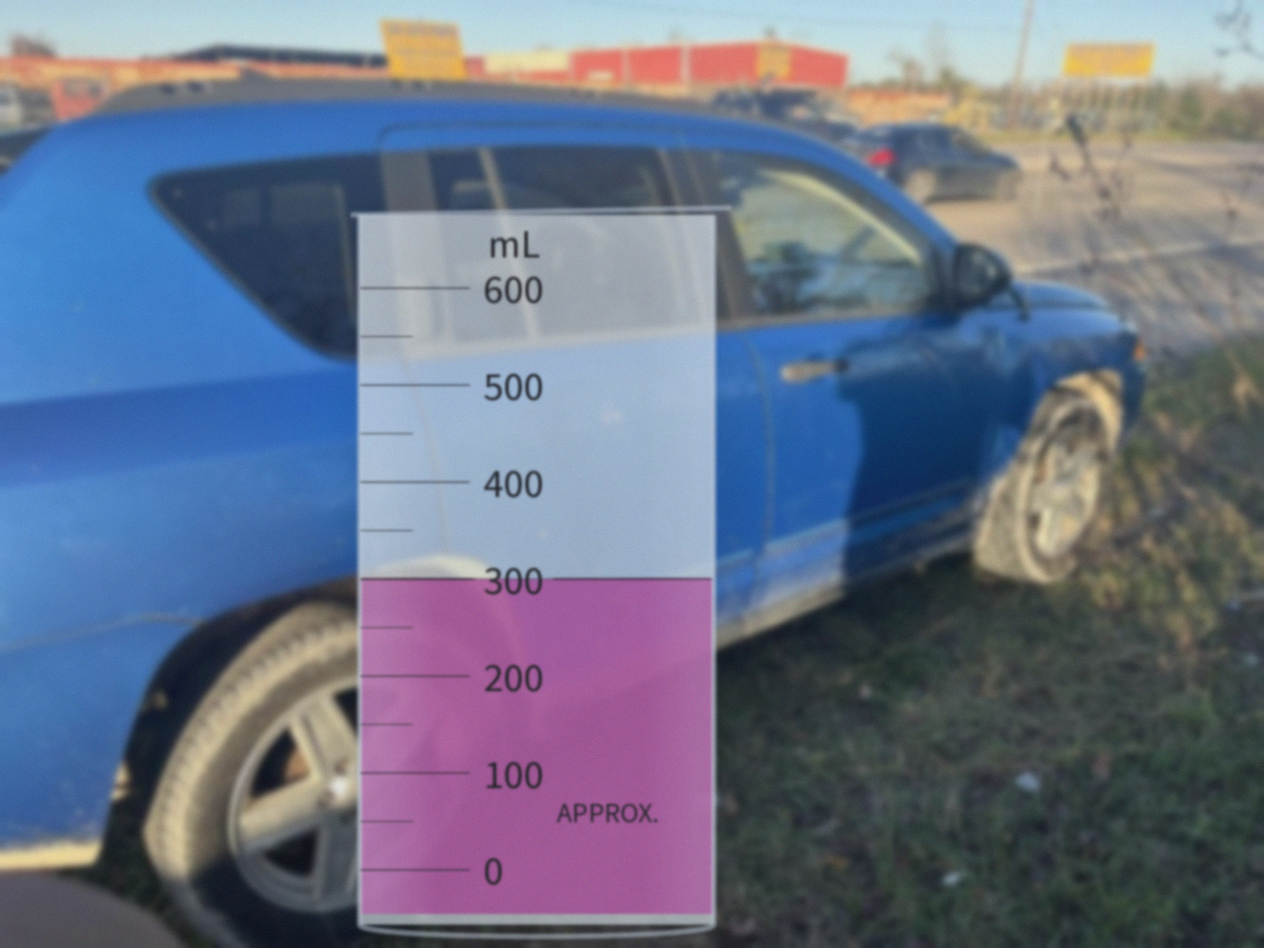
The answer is **300** mL
